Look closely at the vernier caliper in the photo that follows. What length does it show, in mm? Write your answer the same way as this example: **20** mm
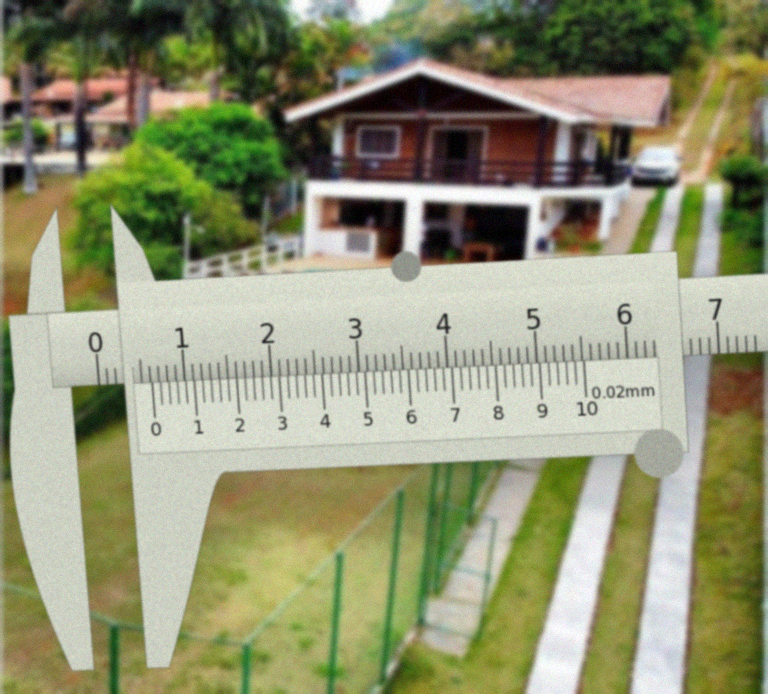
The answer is **6.2** mm
